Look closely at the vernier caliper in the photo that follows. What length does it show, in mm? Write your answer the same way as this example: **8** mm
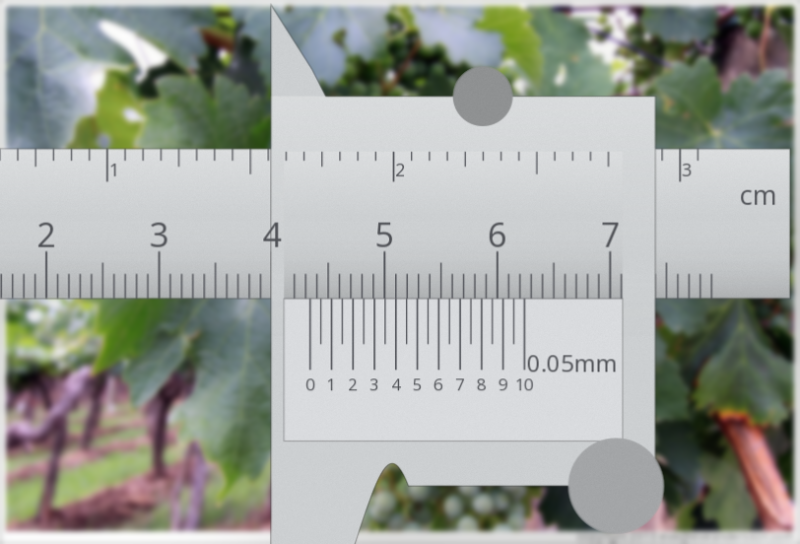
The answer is **43.4** mm
